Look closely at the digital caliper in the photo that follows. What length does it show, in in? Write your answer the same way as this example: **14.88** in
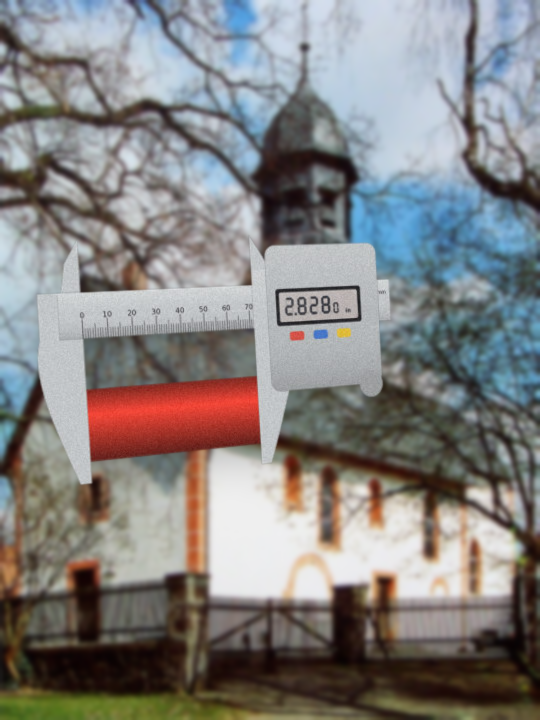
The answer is **2.8280** in
